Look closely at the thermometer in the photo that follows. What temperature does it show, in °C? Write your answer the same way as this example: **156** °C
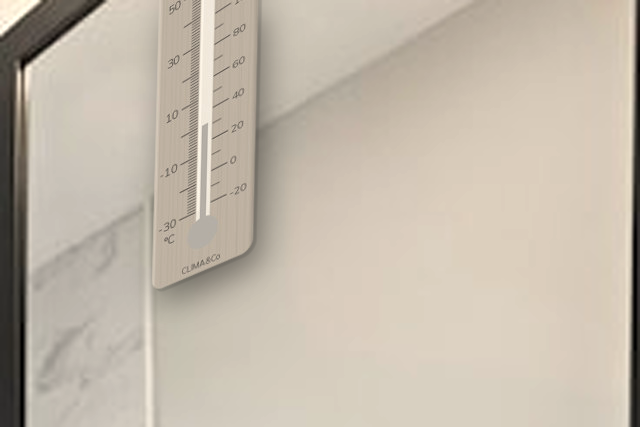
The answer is **0** °C
